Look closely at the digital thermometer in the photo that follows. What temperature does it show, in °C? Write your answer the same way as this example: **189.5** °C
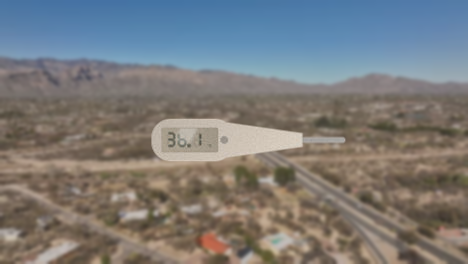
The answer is **36.1** °C
